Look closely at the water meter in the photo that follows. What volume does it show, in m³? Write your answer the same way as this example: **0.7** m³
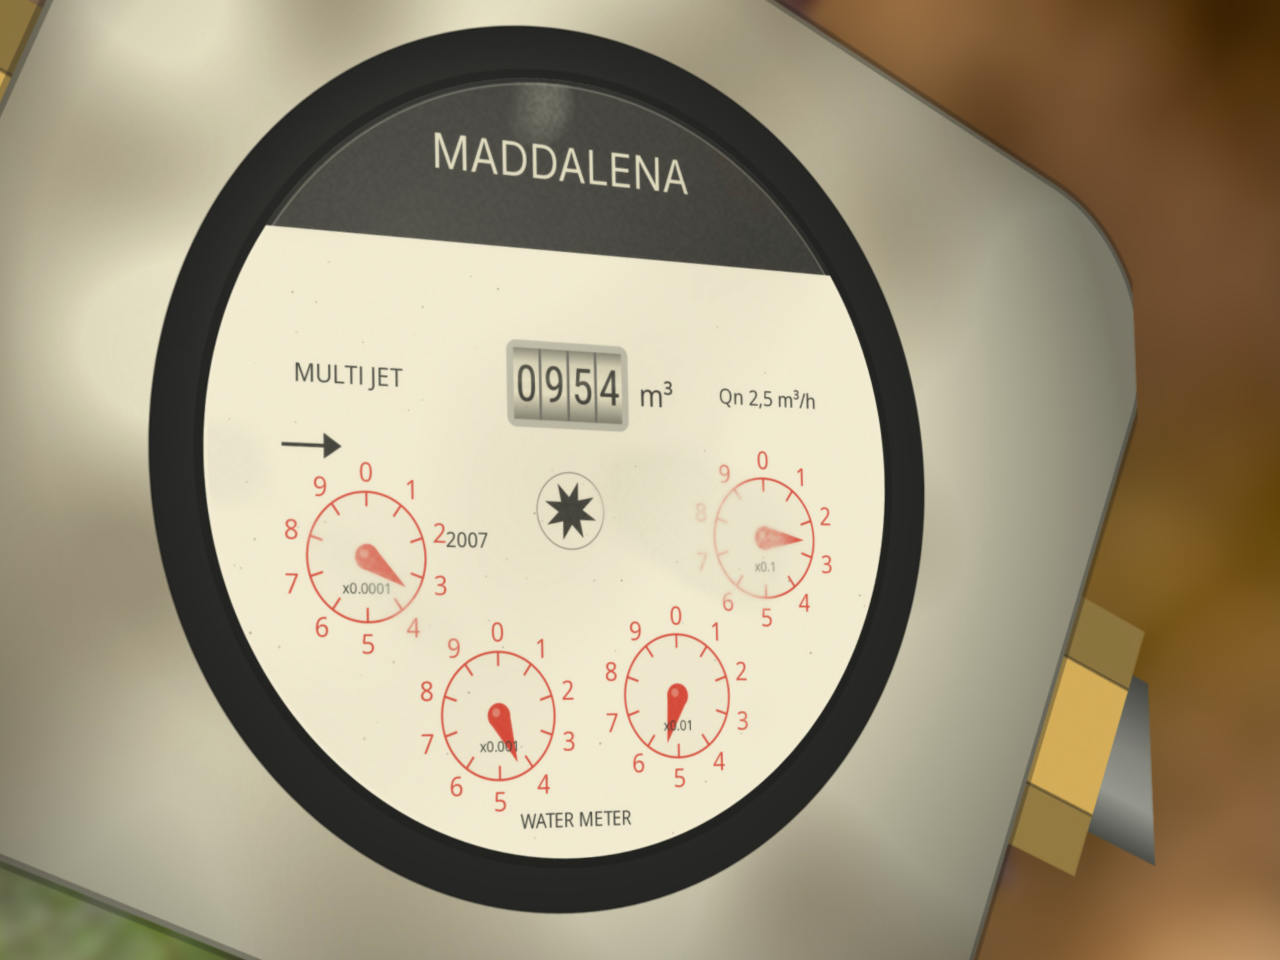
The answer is **954.2543** m³
